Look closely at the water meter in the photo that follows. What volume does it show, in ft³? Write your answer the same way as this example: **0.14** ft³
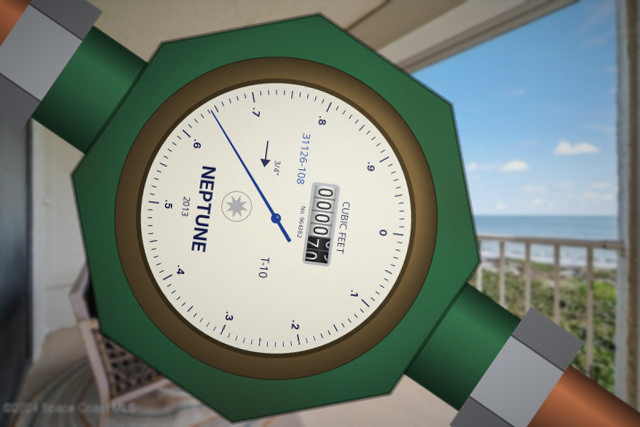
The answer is **69.64** ft³
